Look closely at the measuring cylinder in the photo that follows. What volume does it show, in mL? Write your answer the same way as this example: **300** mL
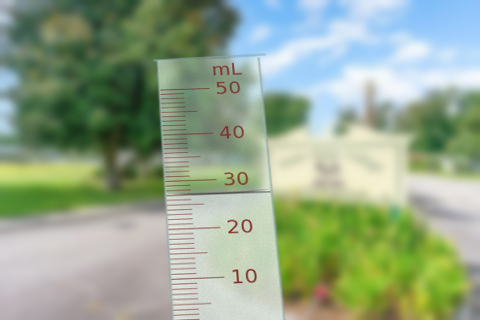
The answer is **27** mL
